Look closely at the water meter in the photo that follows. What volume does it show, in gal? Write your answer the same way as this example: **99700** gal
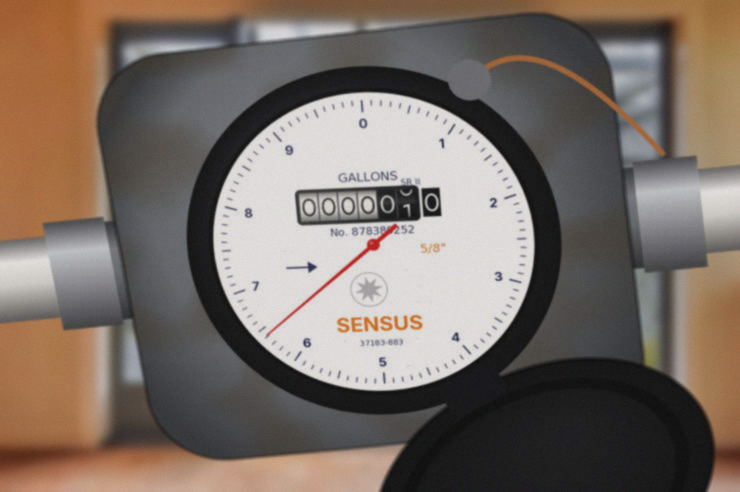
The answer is **6.4** gal
